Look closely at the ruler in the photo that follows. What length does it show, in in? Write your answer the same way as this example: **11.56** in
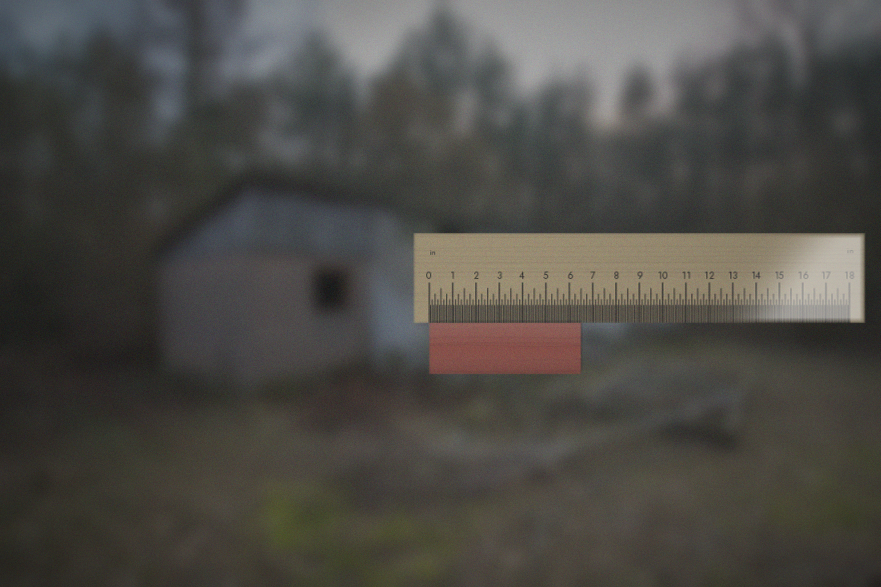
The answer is **6.5** in
